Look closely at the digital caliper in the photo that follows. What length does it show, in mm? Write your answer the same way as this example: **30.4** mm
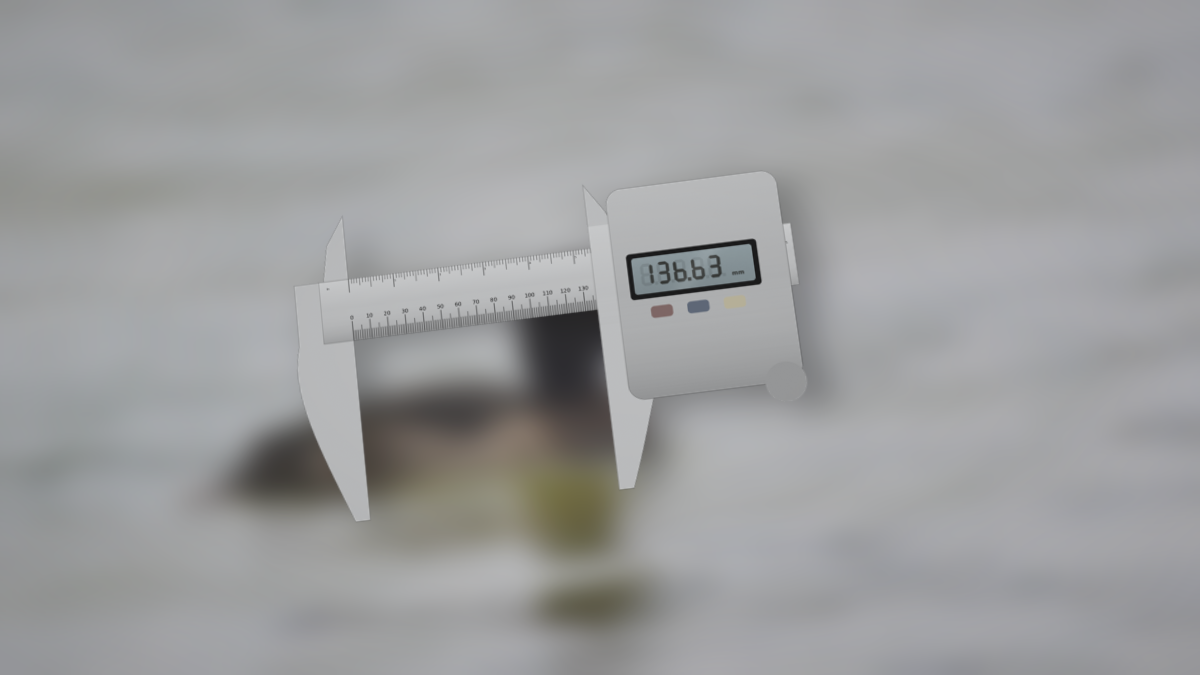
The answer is **136.63** mm
